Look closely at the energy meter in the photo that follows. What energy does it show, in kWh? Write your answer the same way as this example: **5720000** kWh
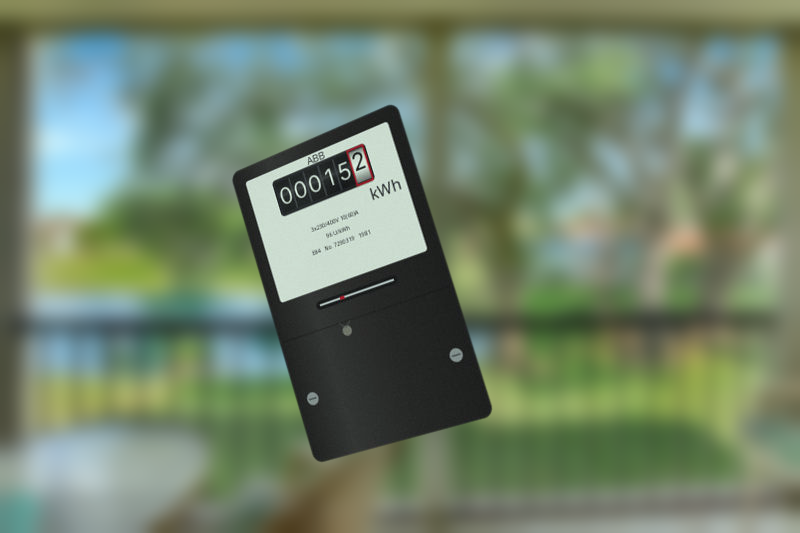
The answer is **15.2** kWh
